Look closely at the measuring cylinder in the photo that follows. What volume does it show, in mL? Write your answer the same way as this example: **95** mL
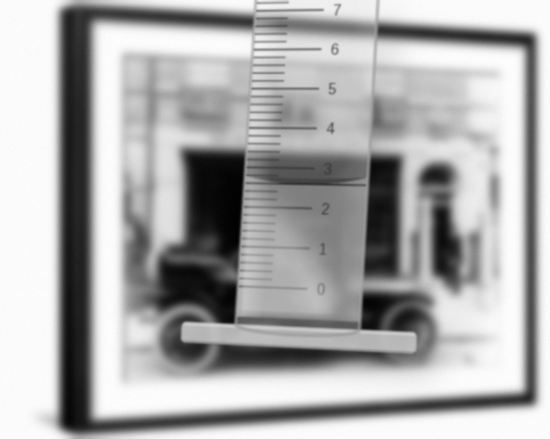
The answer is **2.6** mL
